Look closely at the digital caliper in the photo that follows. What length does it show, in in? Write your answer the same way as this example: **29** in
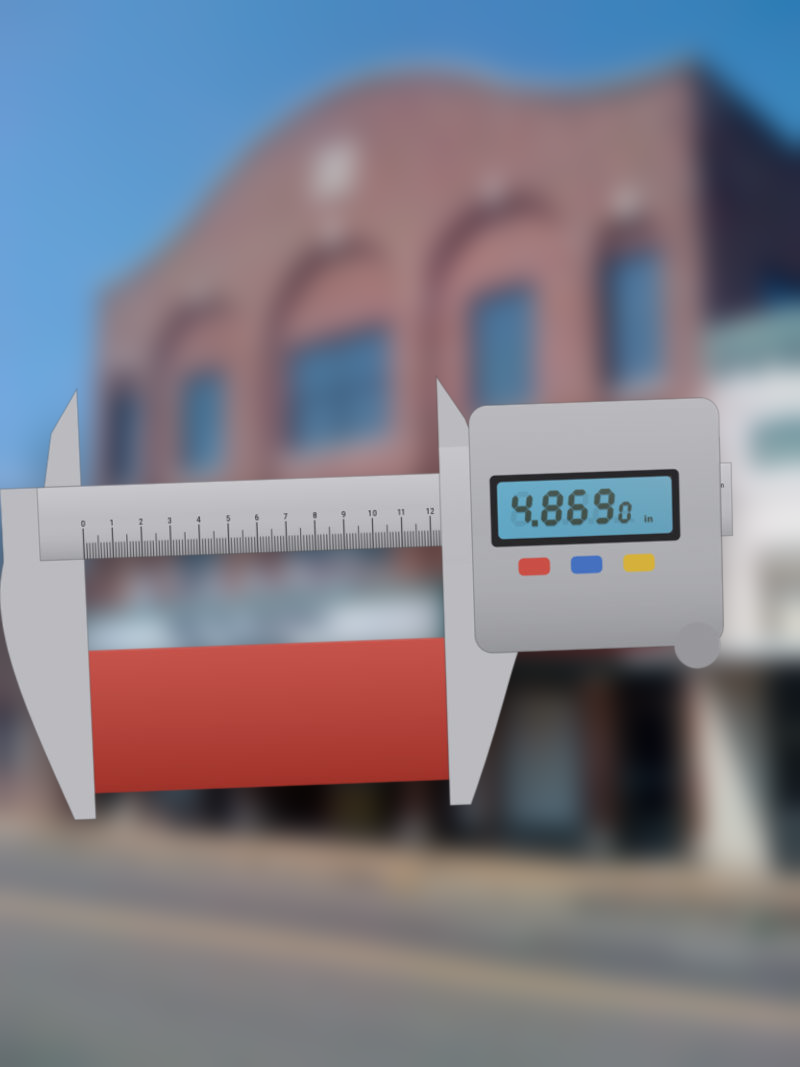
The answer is **4.8690** in
